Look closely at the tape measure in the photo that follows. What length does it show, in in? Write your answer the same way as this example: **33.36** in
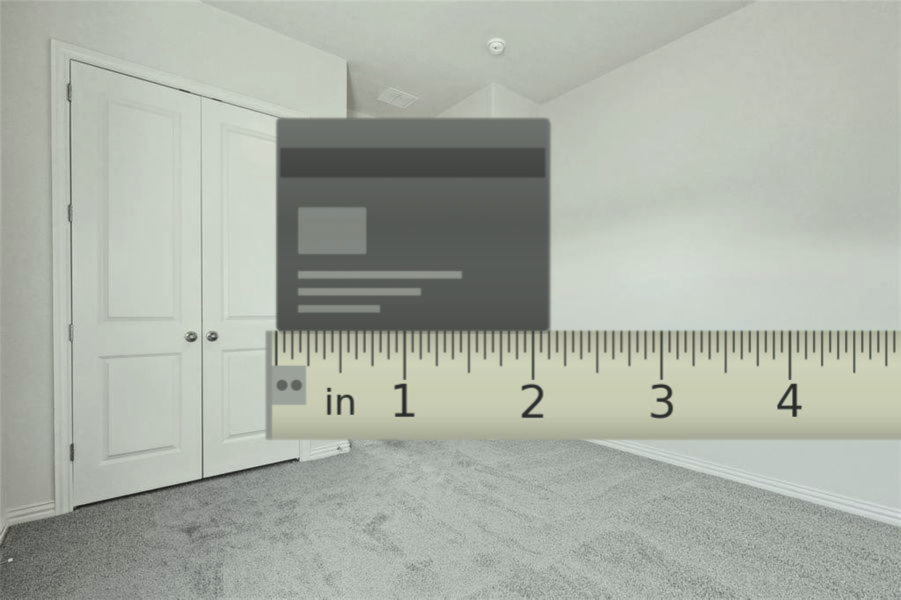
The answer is **2.125** in
